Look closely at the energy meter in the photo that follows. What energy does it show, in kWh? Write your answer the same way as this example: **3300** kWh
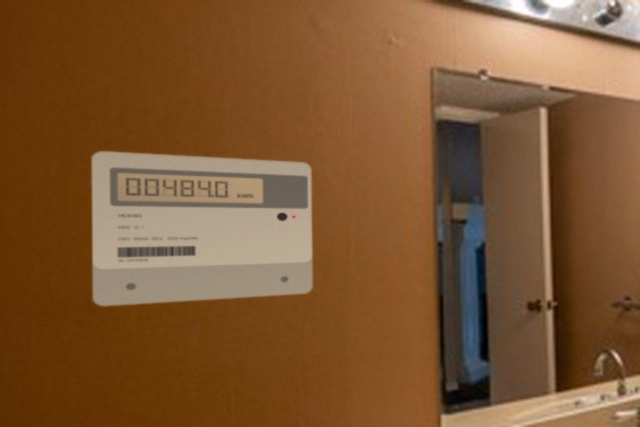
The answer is **484.0** kWh
